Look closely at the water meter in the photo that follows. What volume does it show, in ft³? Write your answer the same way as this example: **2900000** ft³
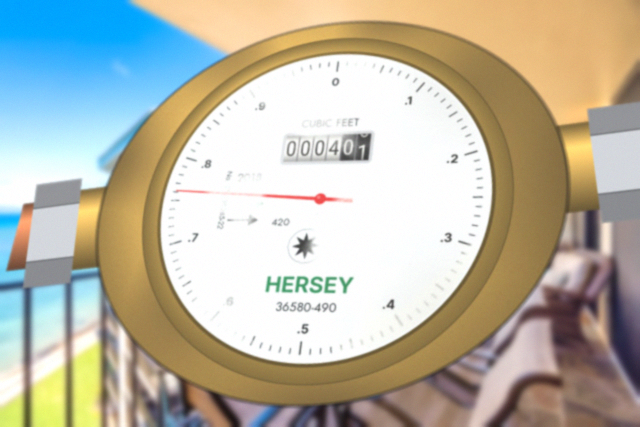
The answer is **400.76** ft³
